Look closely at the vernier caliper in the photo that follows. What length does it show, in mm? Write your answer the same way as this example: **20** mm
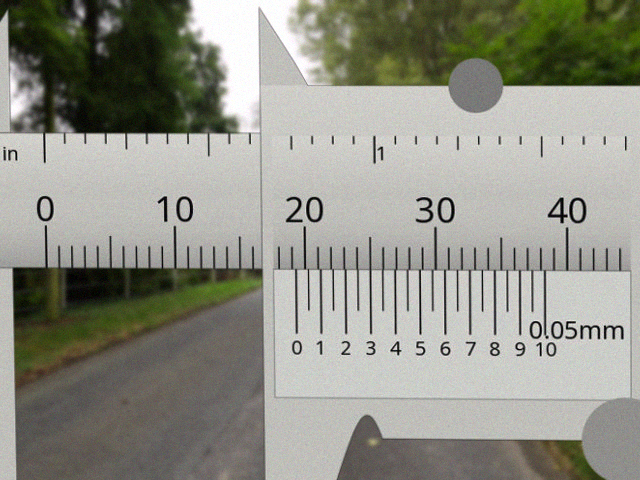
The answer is **19.3** mm
